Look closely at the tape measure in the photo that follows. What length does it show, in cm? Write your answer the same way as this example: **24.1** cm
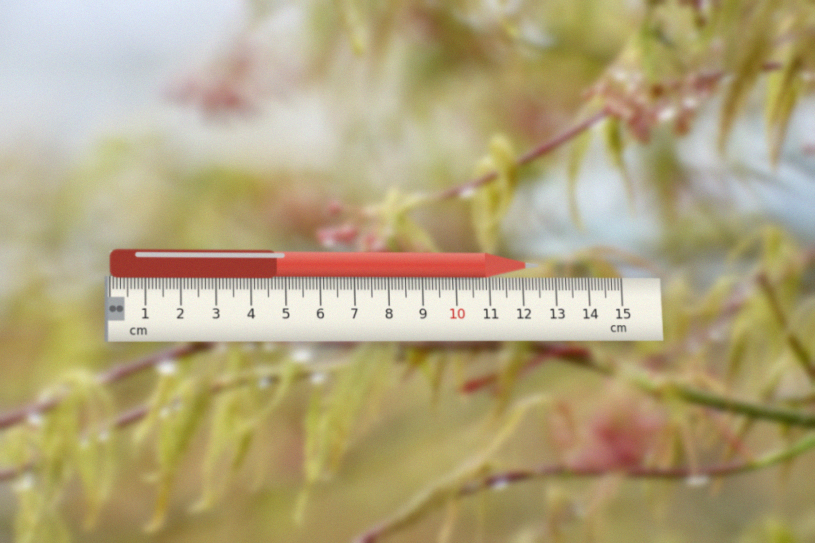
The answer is **12.5** cm
